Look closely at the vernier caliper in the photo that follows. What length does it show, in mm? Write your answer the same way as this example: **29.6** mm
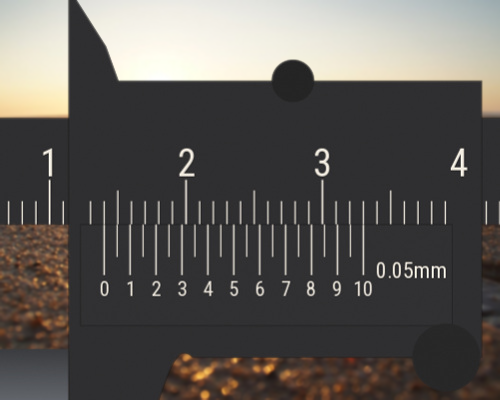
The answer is **14.0** mm
